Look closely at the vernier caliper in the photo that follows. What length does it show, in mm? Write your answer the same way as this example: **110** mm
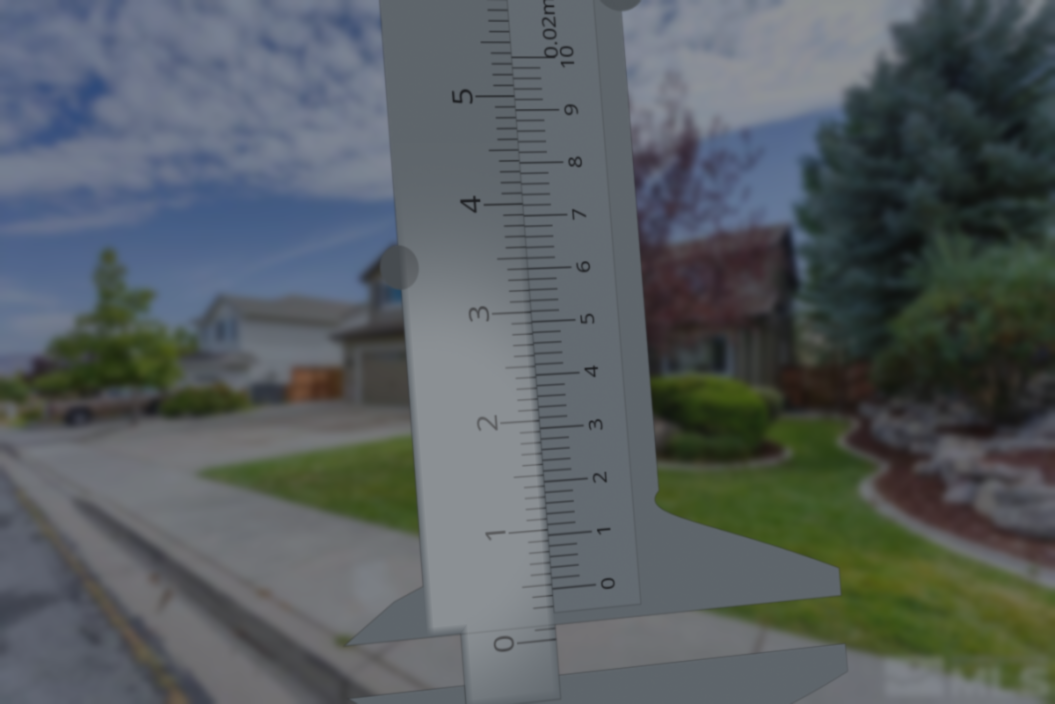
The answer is **4.6** mm
